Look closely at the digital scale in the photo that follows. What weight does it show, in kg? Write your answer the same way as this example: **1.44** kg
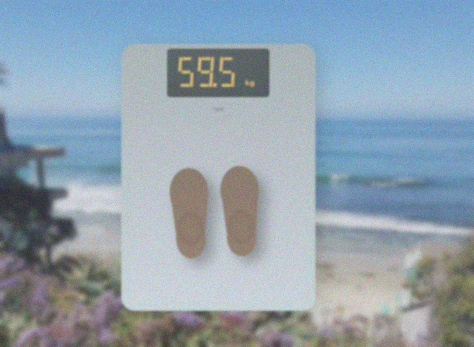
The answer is **59.5** kg
